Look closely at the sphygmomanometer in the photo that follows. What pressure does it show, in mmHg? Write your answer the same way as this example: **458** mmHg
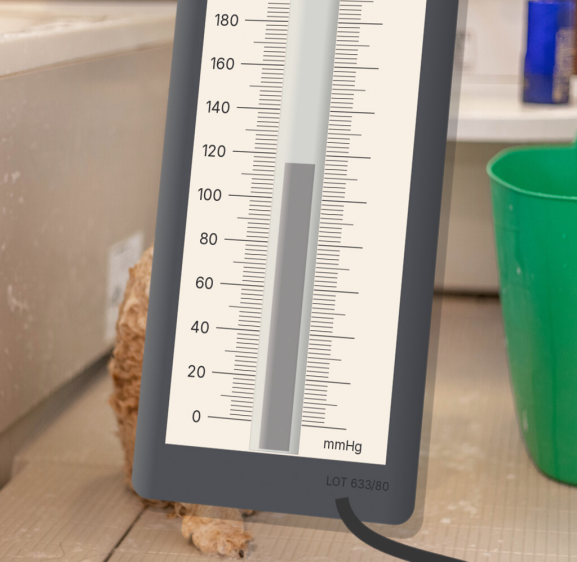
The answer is **116** mmHg
